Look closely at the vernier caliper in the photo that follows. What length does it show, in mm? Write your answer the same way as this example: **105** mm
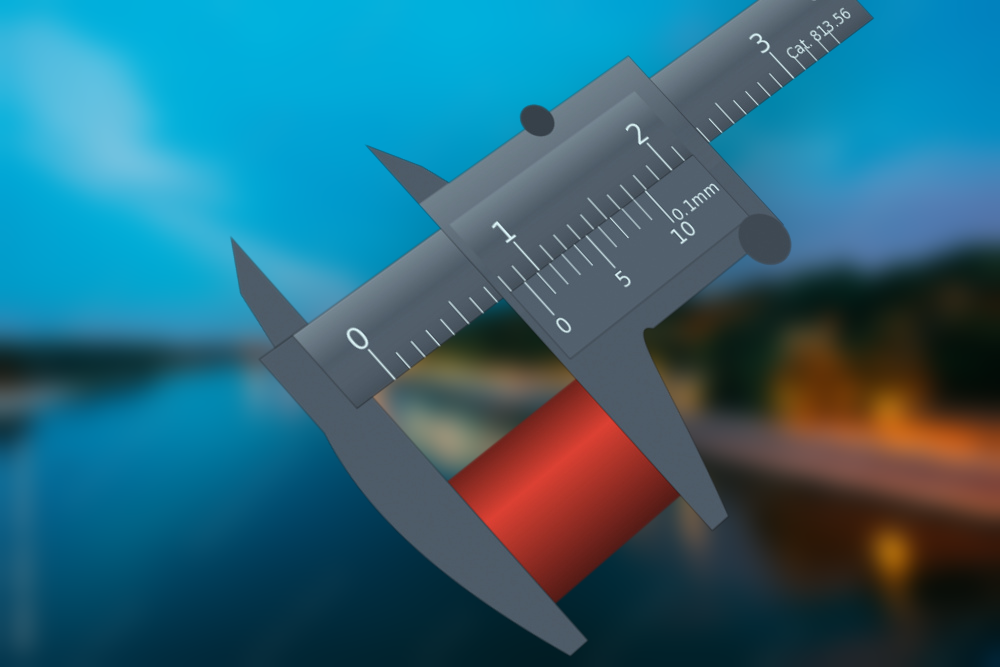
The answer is **8.9** mm
